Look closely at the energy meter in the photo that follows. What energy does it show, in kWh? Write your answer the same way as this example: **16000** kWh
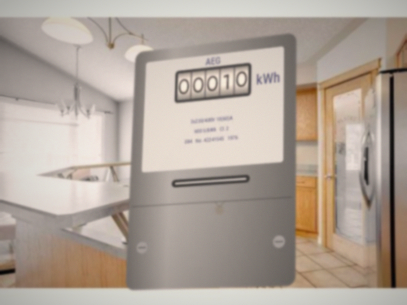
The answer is **10** kWh
